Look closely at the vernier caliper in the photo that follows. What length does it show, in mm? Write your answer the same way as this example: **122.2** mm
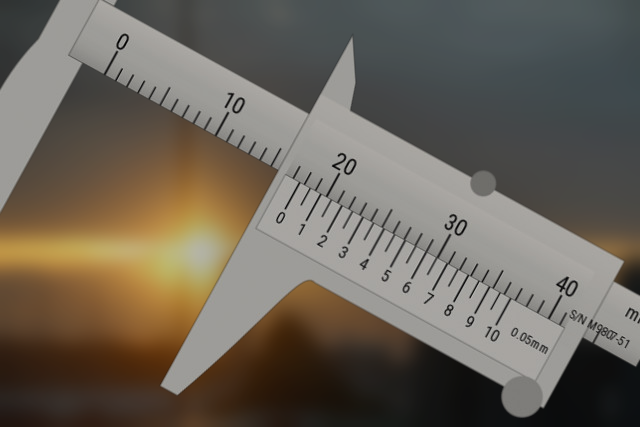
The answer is **17.6** mm
